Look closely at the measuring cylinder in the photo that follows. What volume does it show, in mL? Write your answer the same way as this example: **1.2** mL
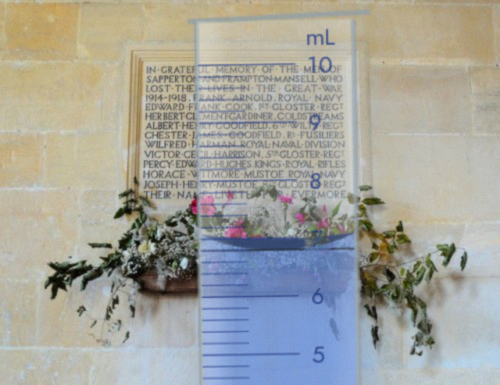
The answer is **6.8** mL
